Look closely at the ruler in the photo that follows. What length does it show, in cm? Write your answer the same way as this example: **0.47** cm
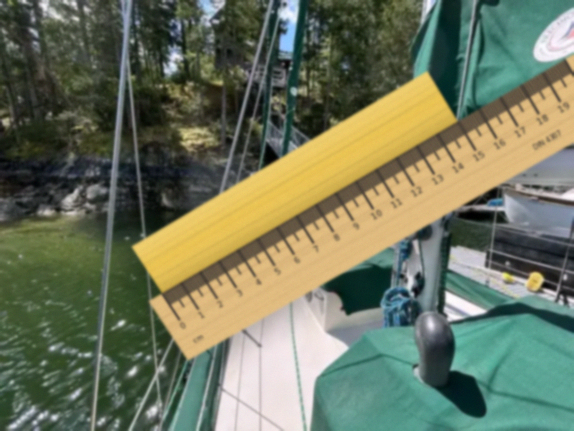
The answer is **15** cm
